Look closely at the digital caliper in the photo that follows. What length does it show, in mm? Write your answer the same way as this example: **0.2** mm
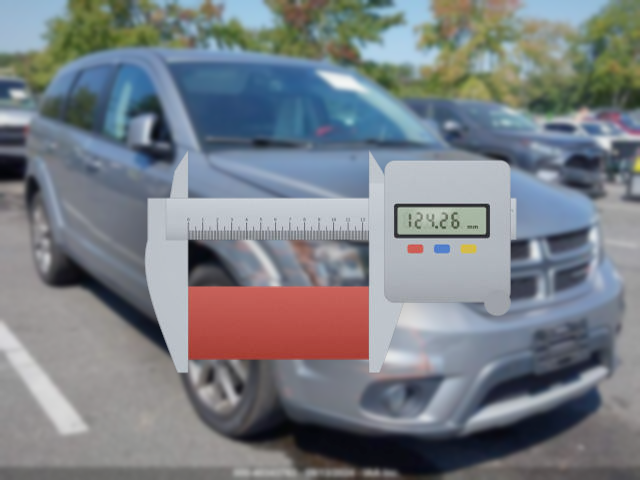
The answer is **124.26** mm
